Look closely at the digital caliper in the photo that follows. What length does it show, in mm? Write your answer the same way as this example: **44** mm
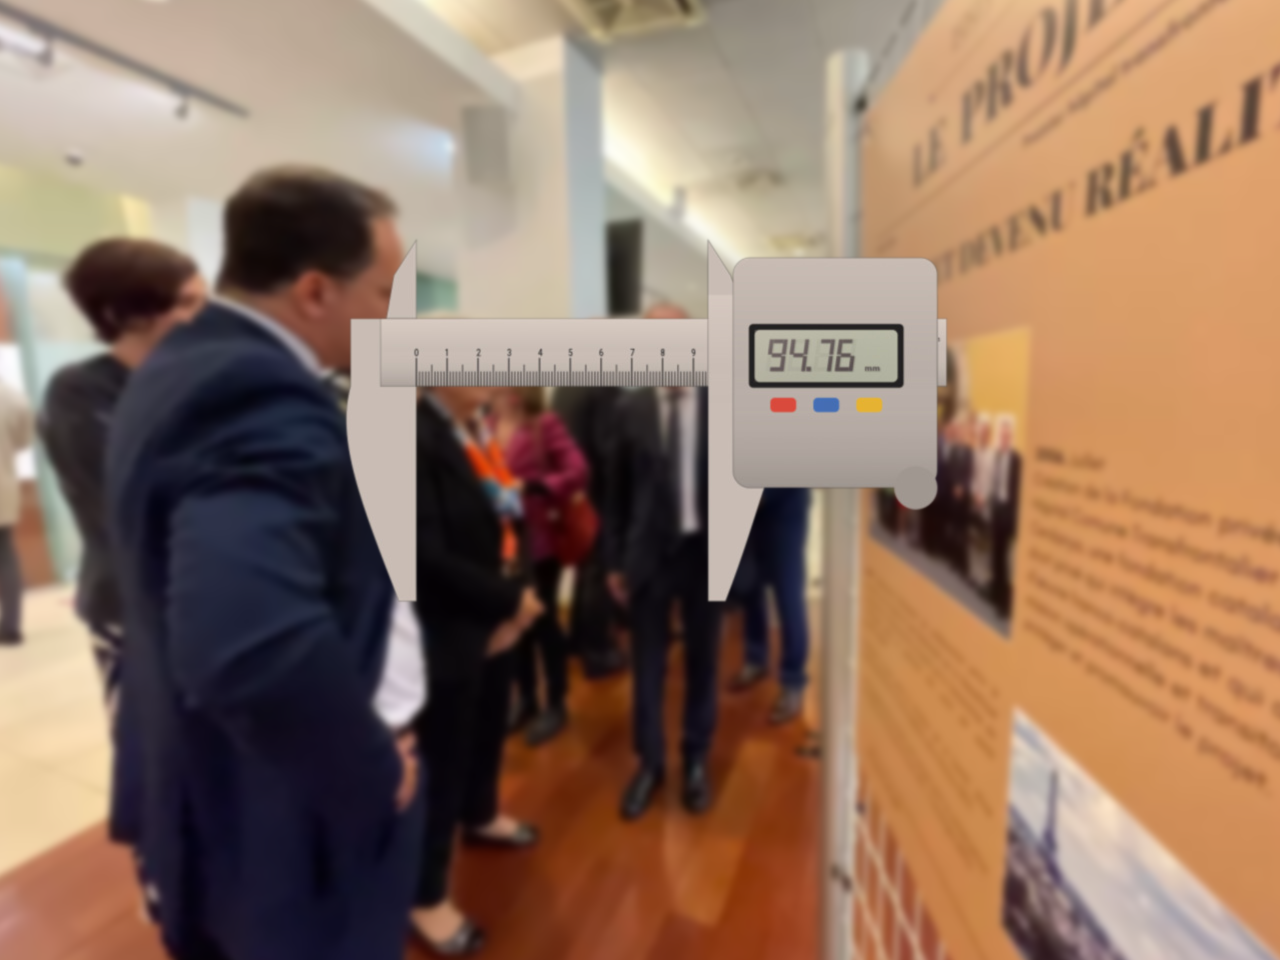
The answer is **94.76** mm
